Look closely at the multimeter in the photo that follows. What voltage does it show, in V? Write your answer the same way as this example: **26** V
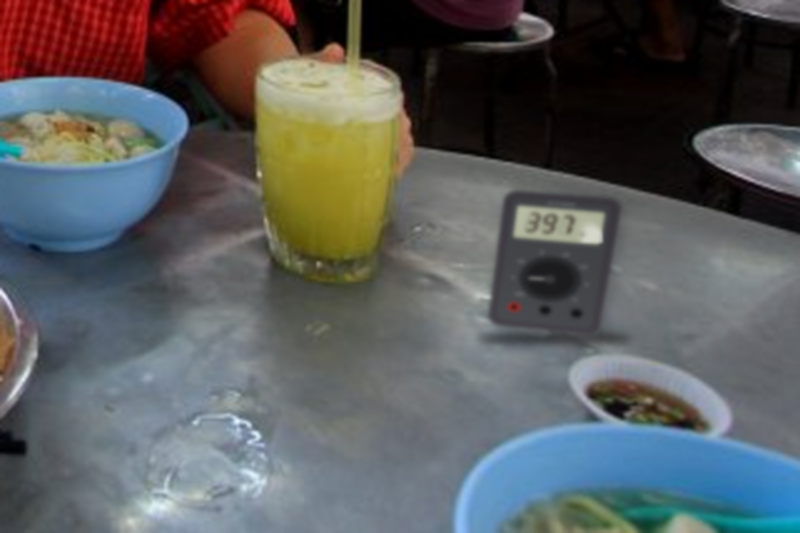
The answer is **397** V
